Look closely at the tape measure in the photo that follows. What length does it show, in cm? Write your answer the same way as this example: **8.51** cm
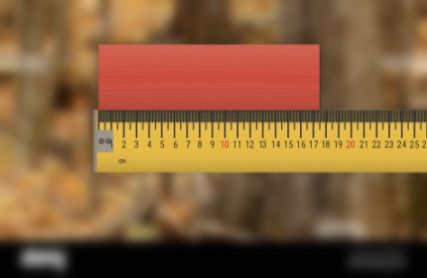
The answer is **17.5** cm
